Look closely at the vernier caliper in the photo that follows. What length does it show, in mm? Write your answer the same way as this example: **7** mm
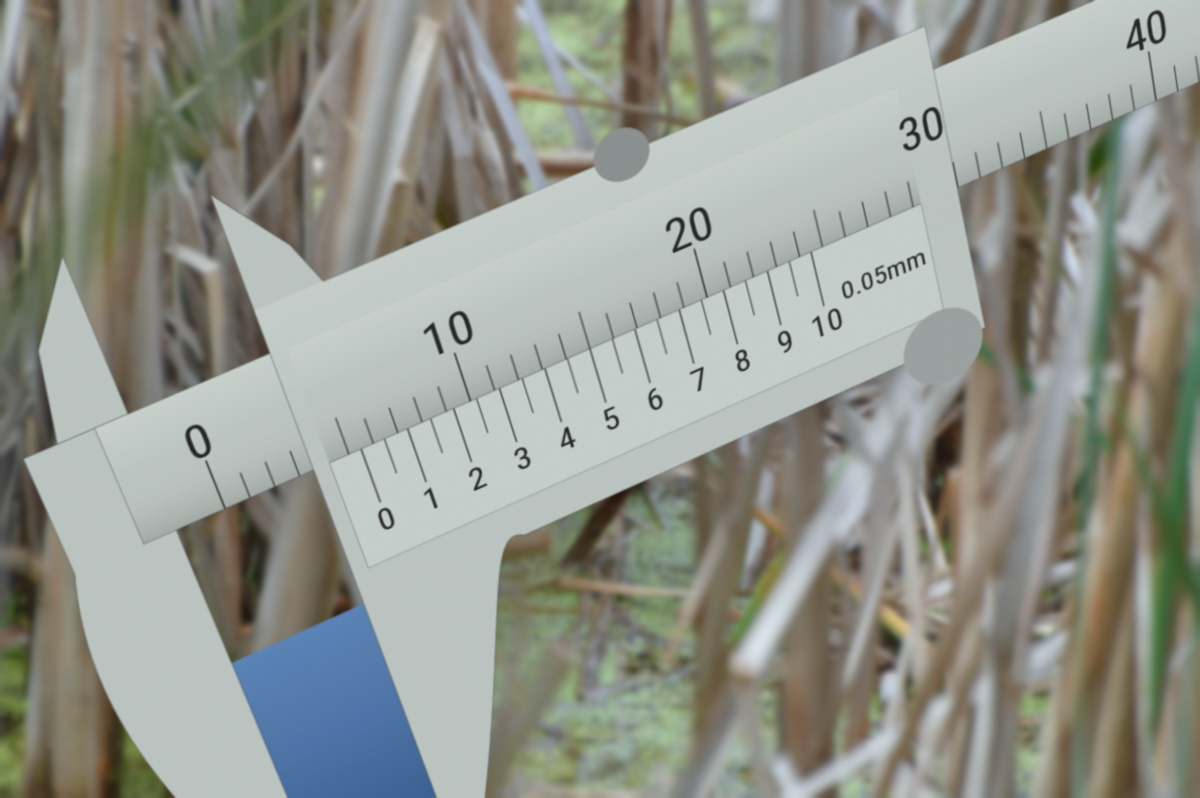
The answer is **5.5** mm
